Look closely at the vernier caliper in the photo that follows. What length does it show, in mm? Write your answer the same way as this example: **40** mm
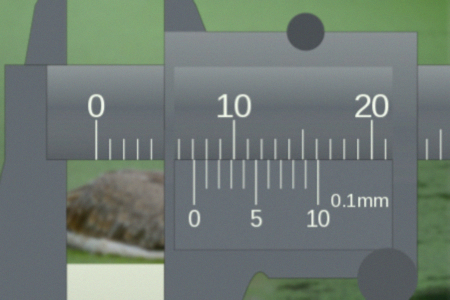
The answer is **7.1** mm
